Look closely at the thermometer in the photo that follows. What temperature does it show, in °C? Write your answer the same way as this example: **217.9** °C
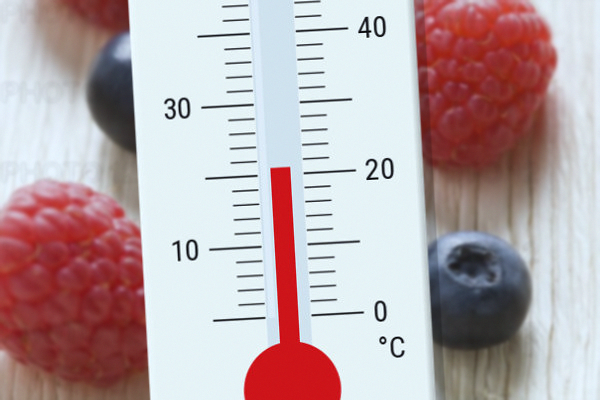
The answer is **21** °C
